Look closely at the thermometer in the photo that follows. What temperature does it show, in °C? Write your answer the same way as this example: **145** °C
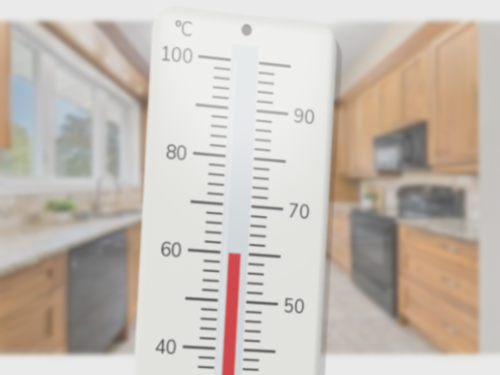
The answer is **60** °C
